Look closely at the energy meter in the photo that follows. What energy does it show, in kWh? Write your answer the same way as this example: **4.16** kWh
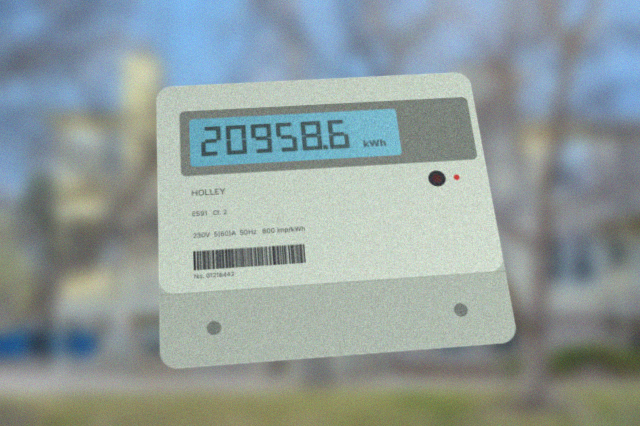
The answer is **20958.6** kWh
